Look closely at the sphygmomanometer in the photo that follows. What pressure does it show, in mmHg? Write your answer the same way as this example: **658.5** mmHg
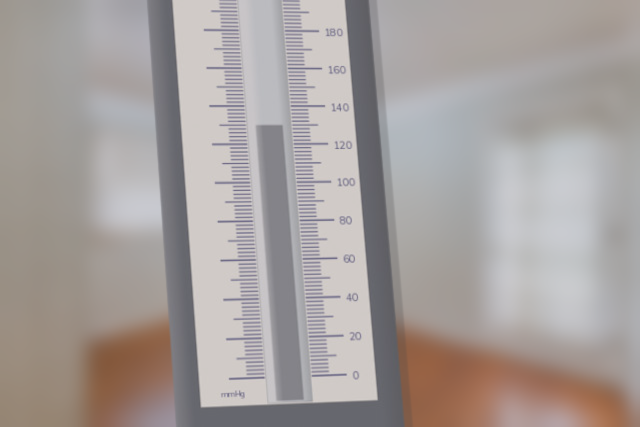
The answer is **130** mmHg
